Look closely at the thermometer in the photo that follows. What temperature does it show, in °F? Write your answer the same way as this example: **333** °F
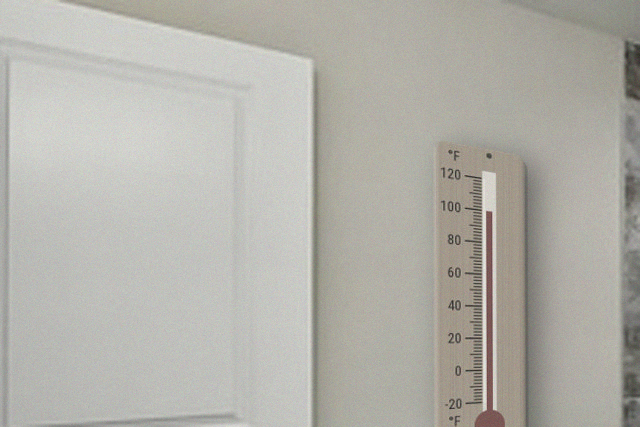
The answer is **100** °F
